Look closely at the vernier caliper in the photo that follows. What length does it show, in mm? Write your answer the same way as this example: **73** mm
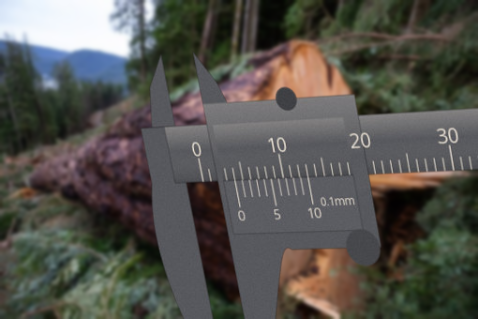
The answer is **4.0** mm
